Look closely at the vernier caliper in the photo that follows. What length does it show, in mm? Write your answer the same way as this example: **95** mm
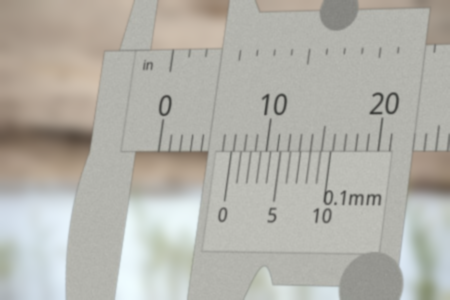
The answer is **6.8** mm
